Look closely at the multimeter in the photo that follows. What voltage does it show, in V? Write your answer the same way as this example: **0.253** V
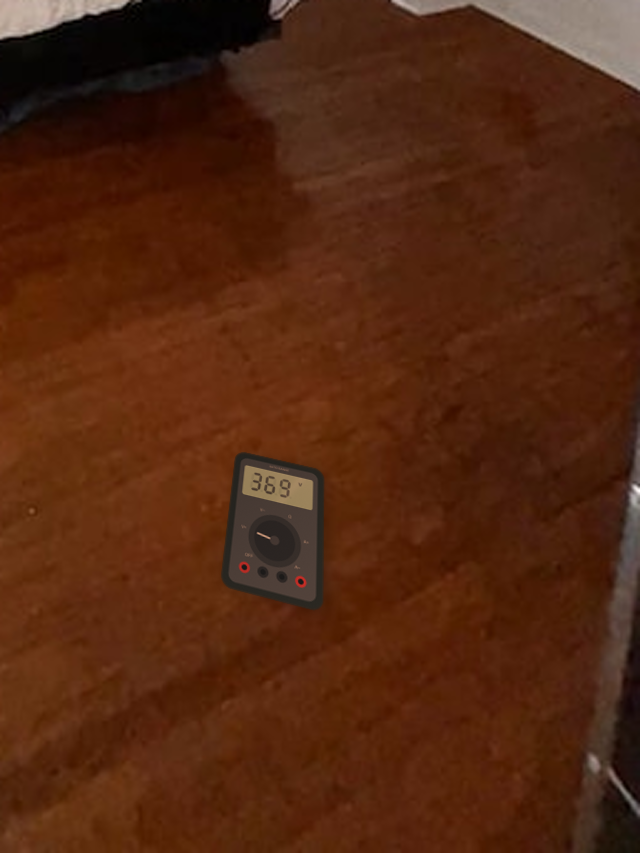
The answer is **369** V
